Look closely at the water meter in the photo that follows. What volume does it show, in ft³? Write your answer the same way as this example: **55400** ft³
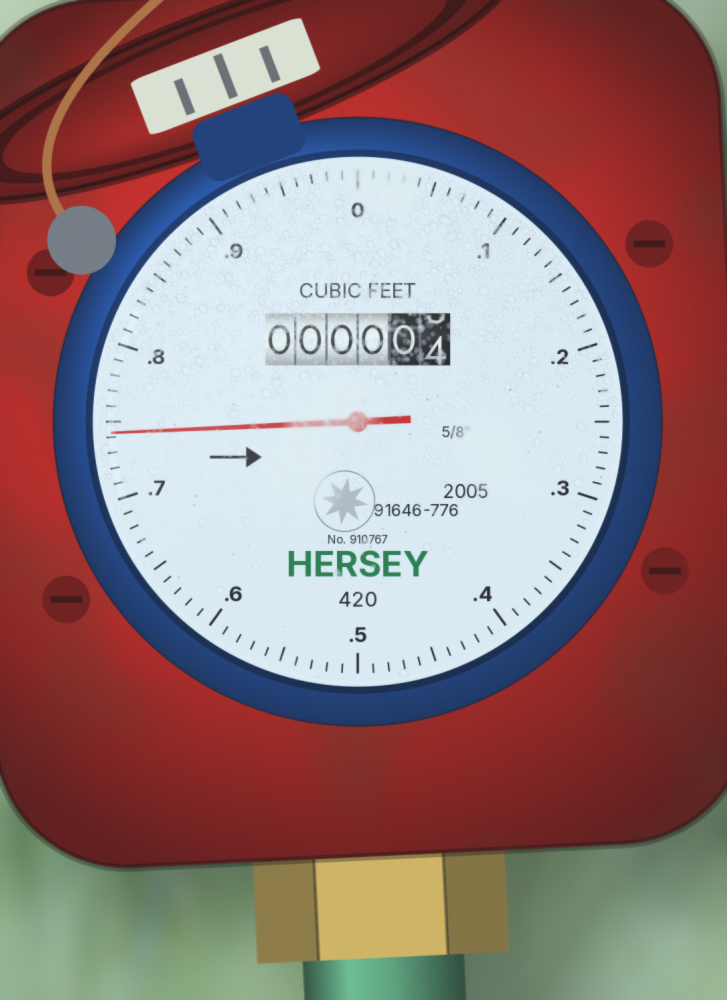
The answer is **3.74** ft³
